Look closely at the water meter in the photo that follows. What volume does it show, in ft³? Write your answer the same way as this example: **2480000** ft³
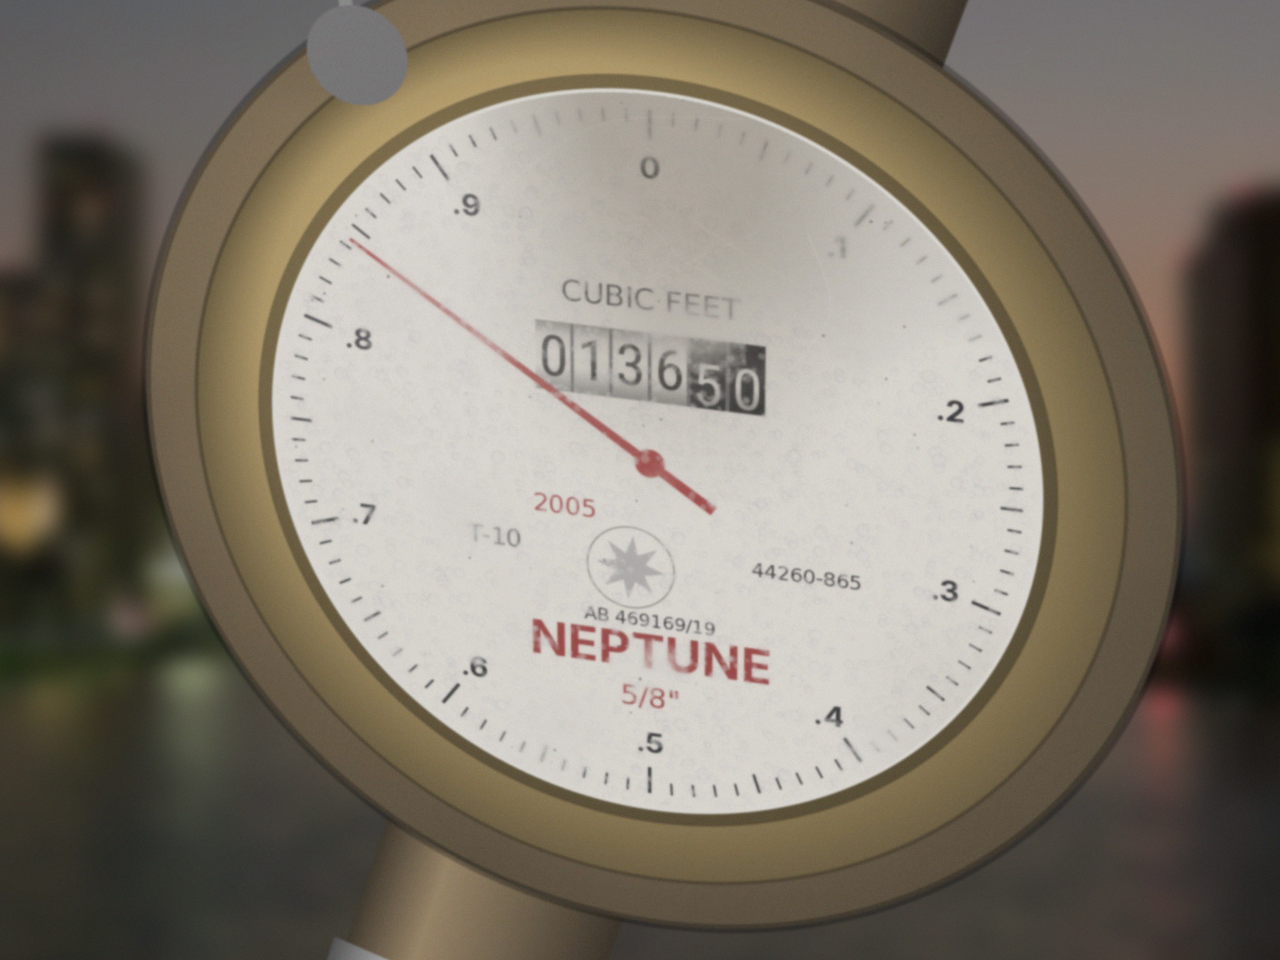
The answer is **13649.84** ft³
